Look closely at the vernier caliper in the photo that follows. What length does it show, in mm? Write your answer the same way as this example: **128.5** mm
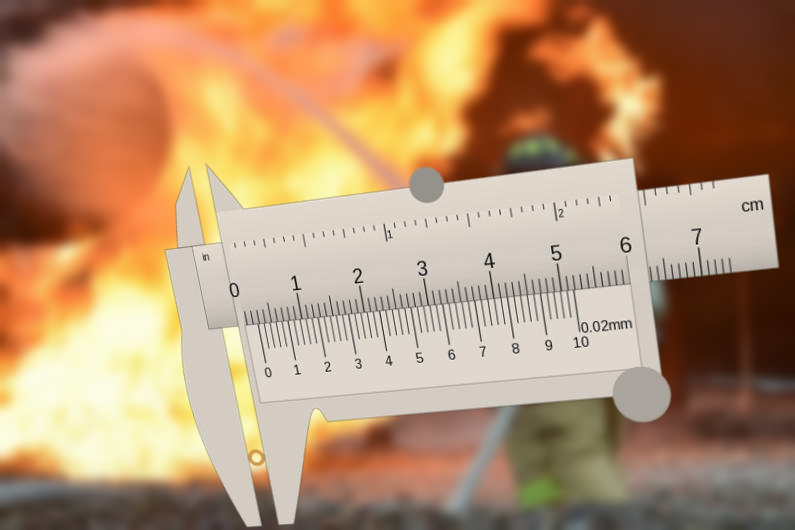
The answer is **2.8** mm
